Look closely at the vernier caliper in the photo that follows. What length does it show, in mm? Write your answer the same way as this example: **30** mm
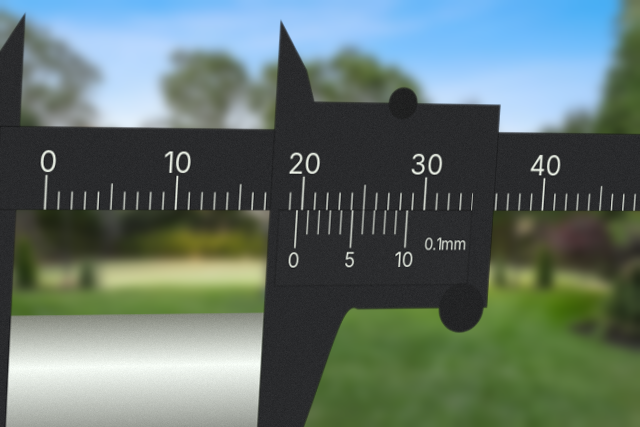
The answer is **19.6** mm
